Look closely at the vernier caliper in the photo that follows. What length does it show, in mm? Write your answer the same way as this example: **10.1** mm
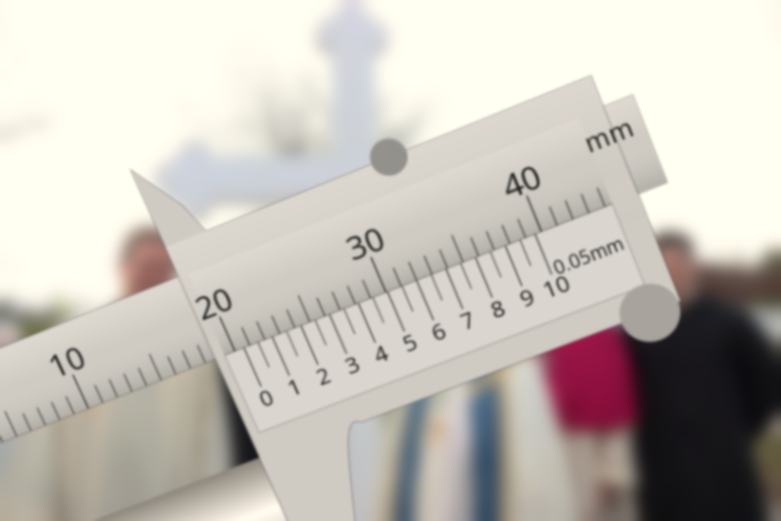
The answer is **20.6** mm
